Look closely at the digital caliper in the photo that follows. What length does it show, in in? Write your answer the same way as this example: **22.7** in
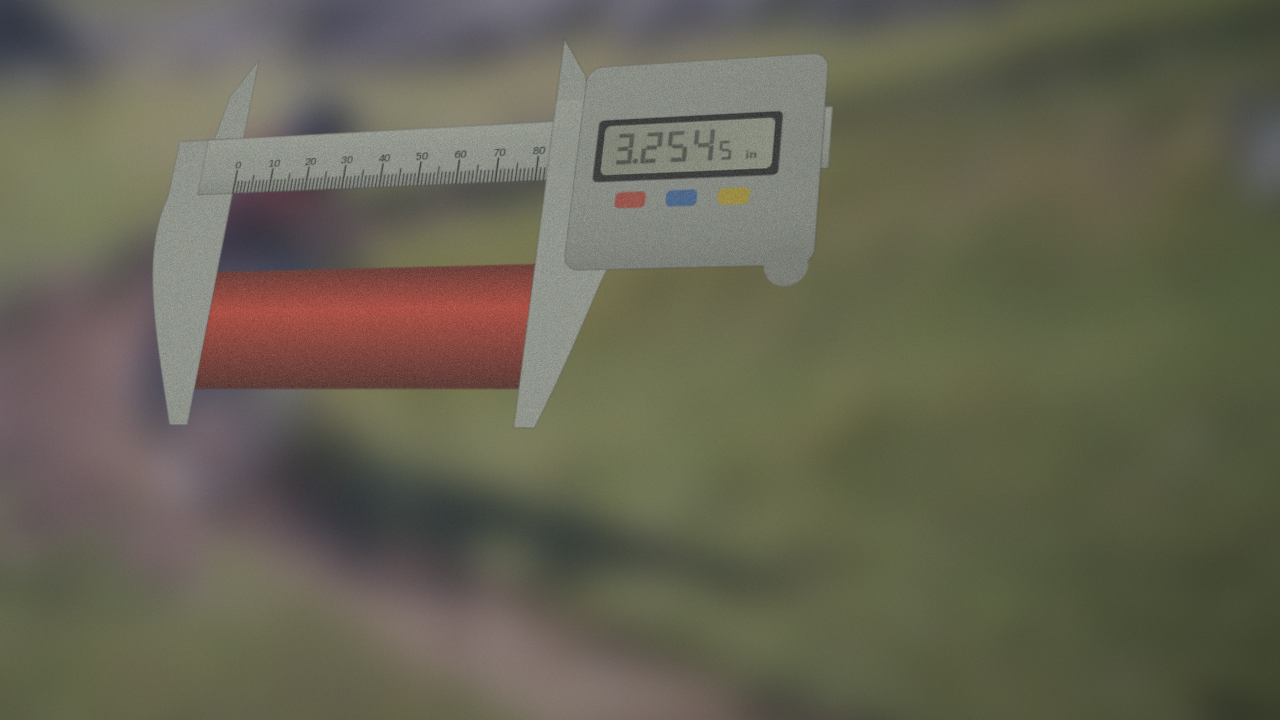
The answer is **3.2545** in
